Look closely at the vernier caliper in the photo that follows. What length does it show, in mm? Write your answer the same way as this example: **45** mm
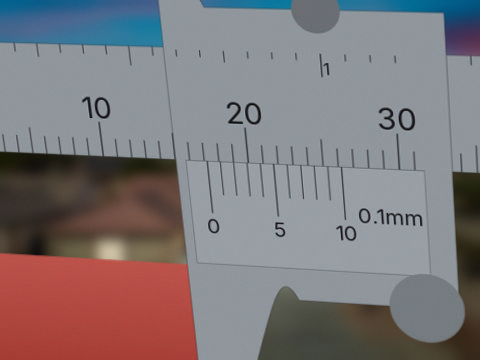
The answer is **17.2** mm
